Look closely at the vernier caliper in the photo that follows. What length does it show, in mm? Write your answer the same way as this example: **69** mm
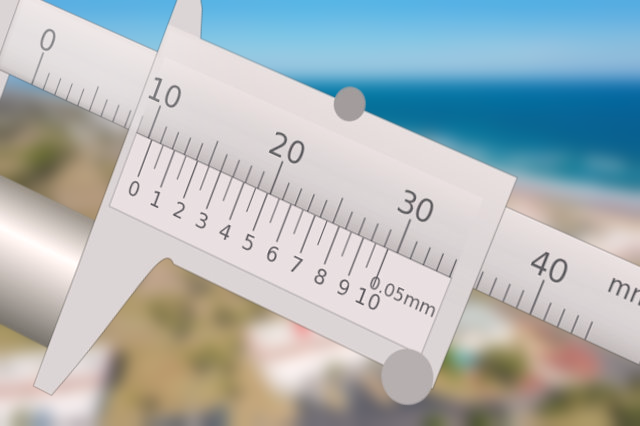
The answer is **10.3** mm
